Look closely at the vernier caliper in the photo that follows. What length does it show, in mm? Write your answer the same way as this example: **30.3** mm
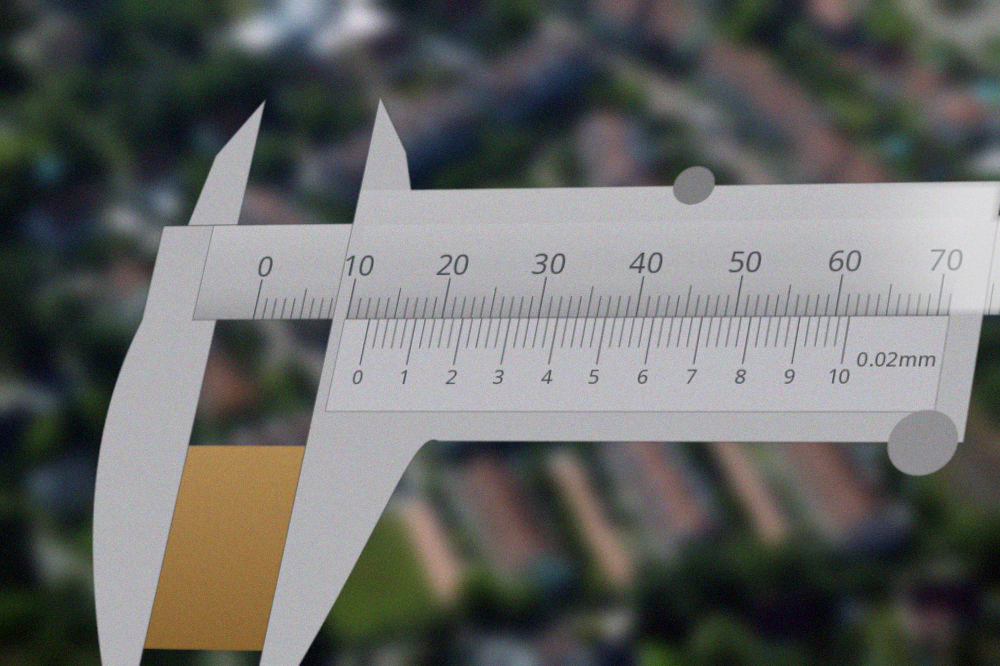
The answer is **12.4** mm
